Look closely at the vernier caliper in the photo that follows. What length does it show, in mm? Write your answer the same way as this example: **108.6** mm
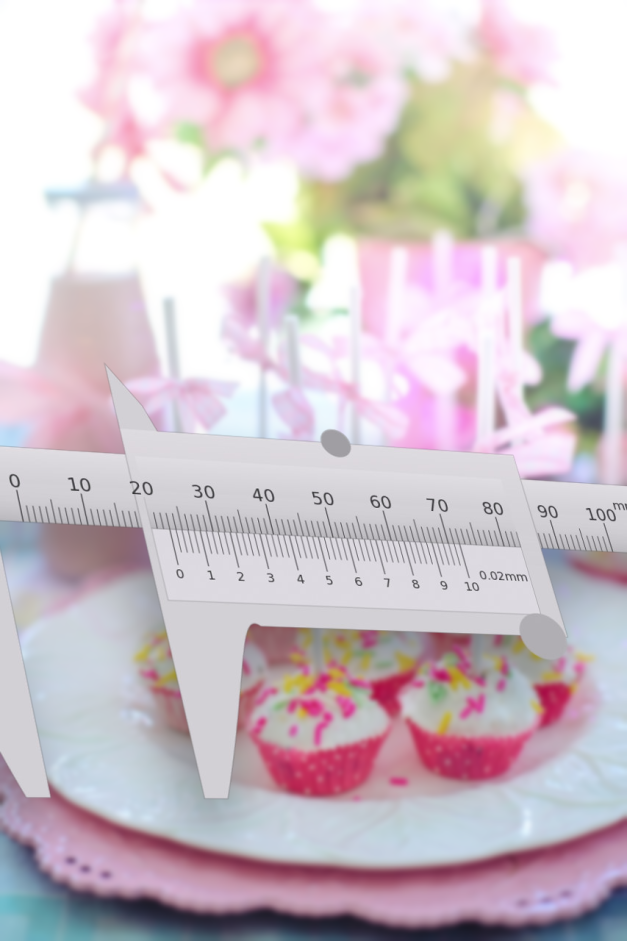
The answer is **23.0** mm
